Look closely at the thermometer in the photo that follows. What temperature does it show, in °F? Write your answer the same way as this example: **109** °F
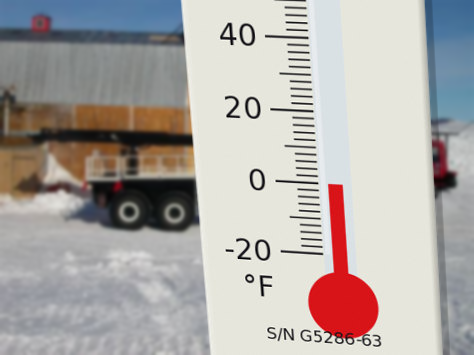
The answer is **0** °F
